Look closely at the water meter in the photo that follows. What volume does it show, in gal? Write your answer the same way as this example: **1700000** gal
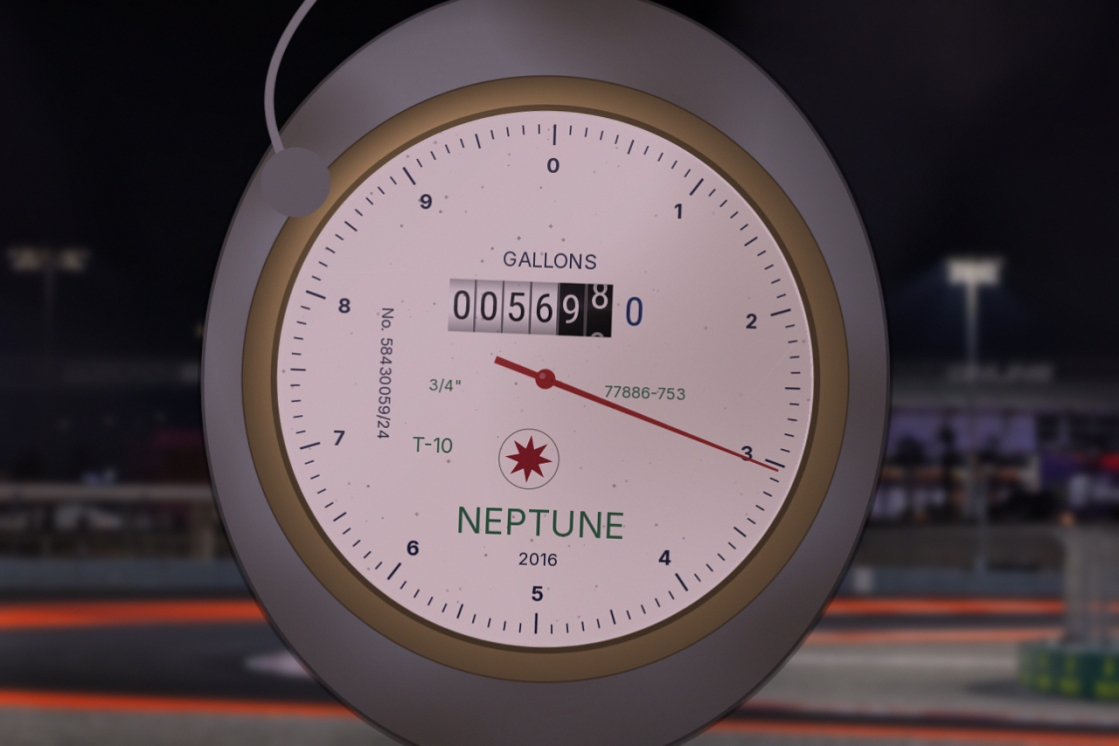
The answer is **56983.0** gal
